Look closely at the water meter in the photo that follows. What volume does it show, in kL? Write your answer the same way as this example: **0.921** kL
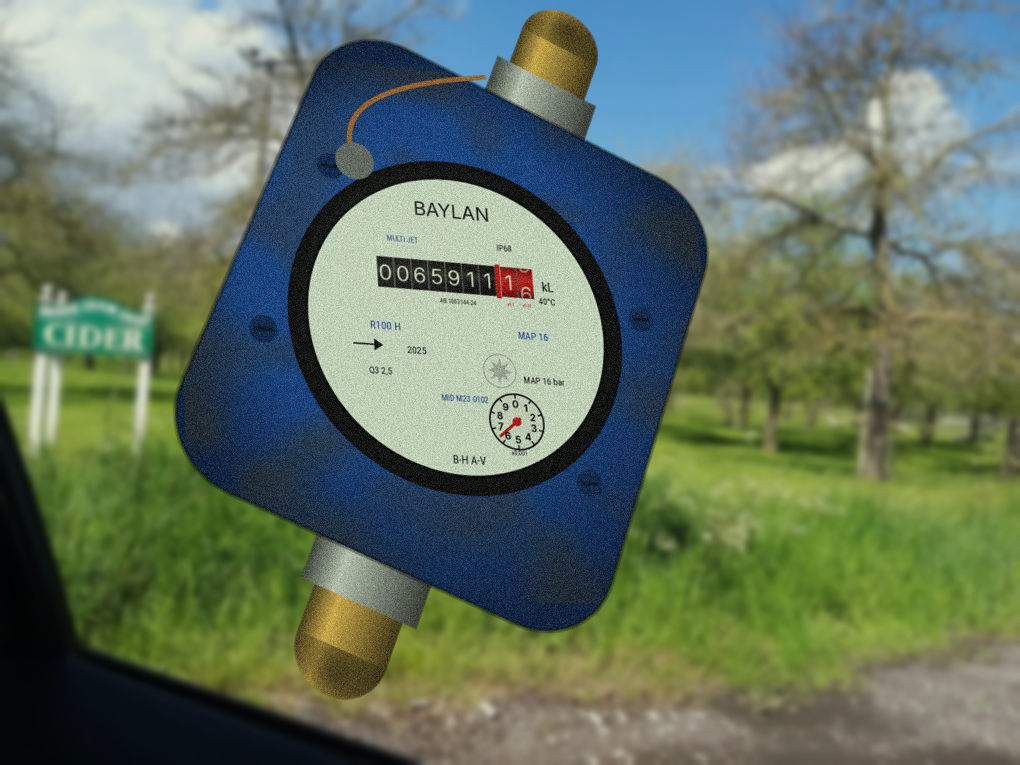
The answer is **65911.156** kL
